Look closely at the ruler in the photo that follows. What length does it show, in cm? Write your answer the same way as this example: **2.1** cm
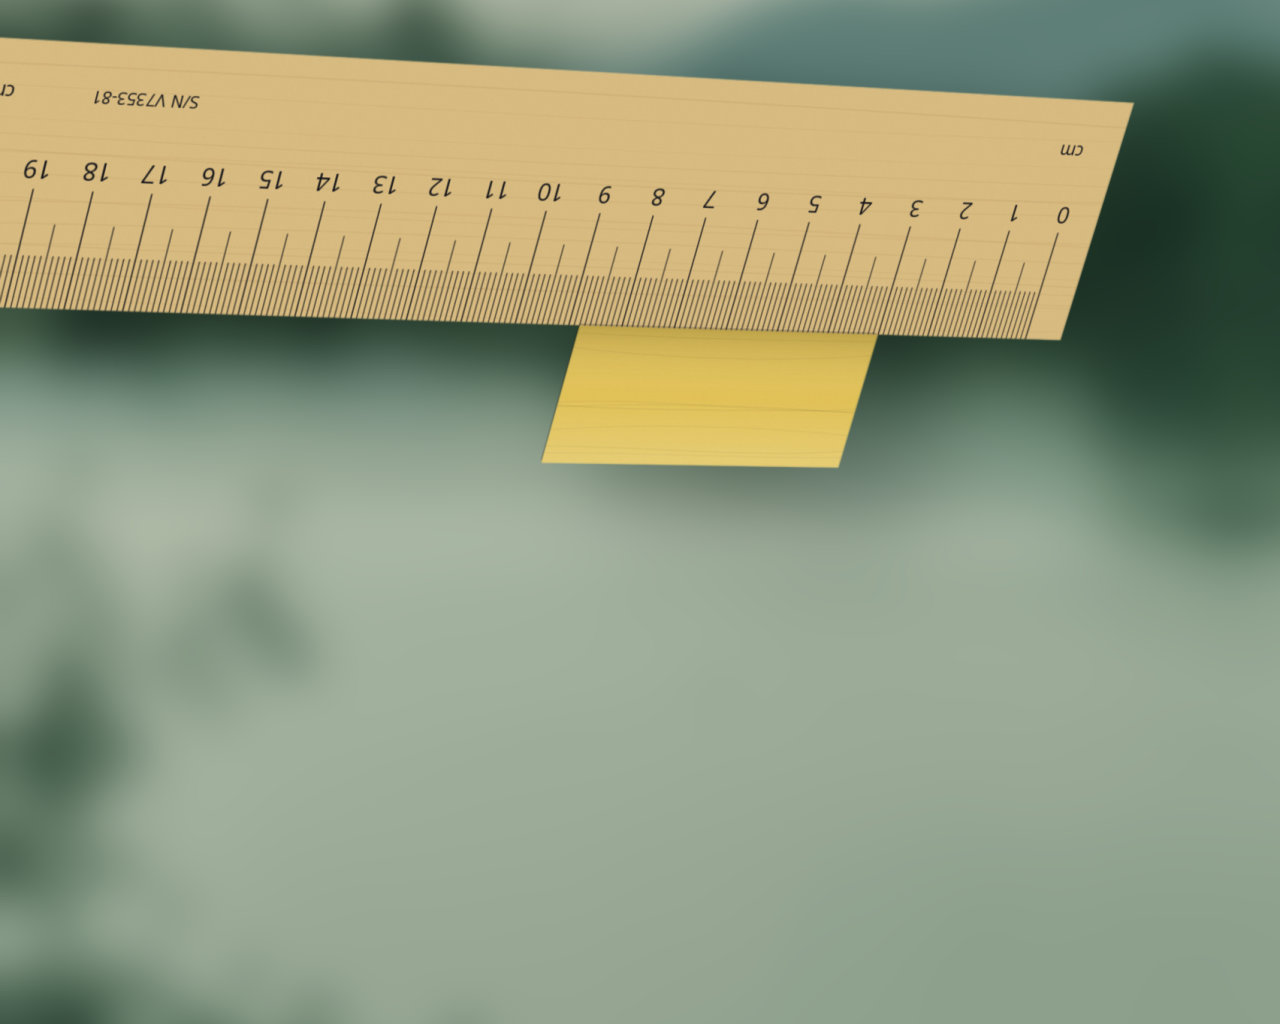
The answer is **5.8** cm
